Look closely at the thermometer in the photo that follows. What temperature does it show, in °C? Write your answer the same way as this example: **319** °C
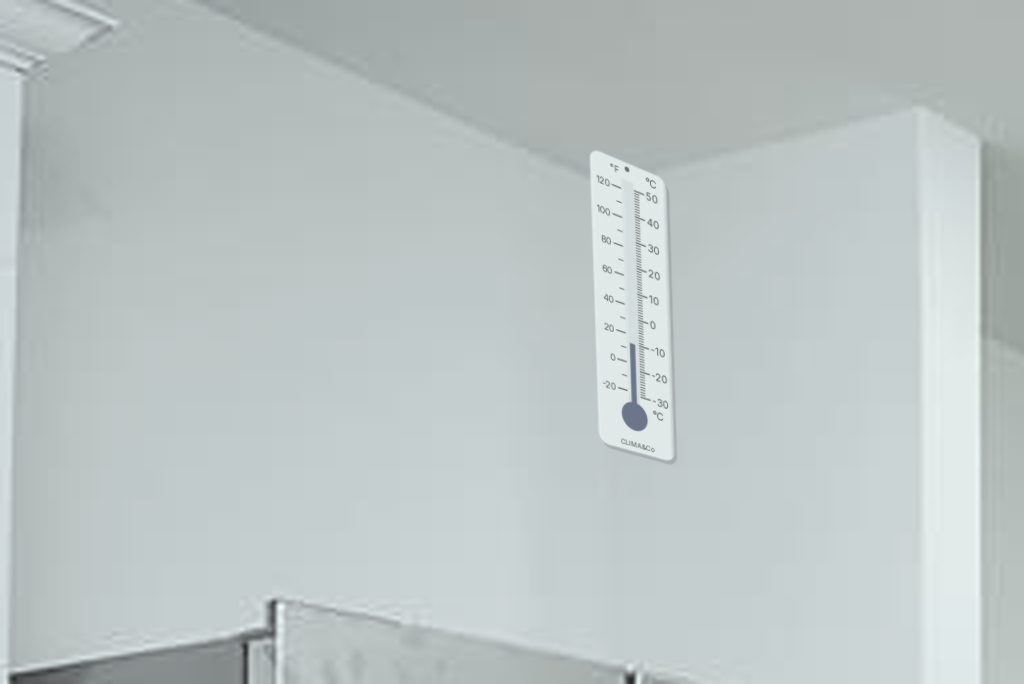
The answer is **-10** °C
